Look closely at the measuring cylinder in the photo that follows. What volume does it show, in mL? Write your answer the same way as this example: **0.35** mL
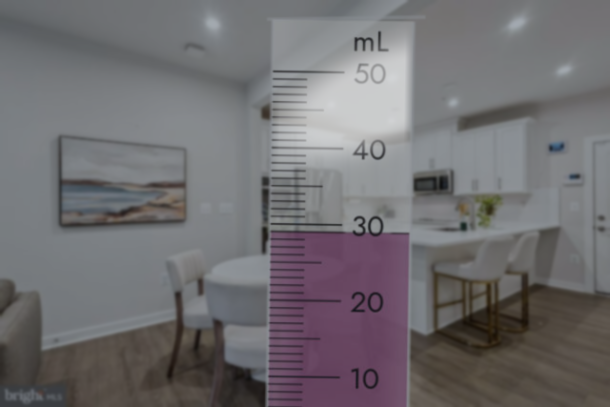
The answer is **29** mL
